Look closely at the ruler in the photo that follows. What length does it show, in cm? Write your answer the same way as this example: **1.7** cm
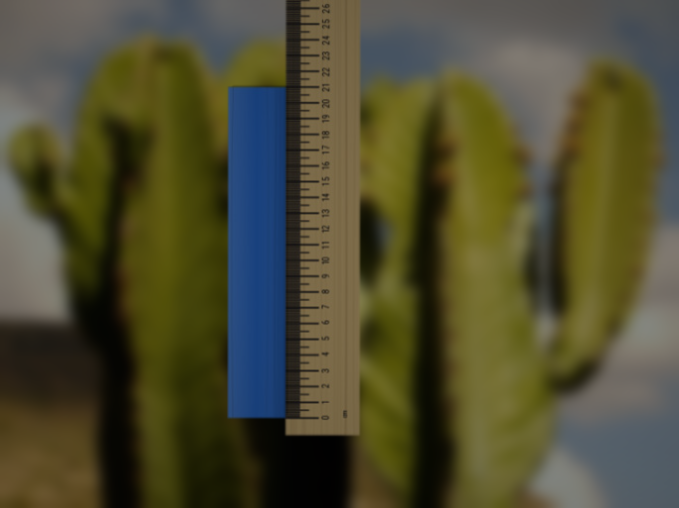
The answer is **21** cm
